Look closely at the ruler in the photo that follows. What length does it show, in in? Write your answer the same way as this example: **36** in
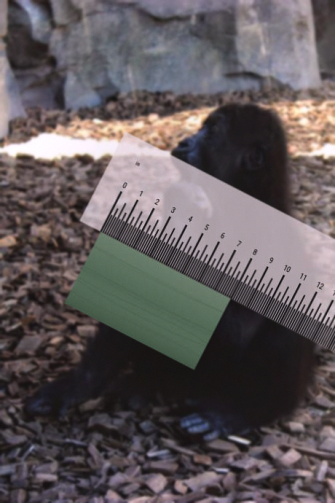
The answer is **8** in
